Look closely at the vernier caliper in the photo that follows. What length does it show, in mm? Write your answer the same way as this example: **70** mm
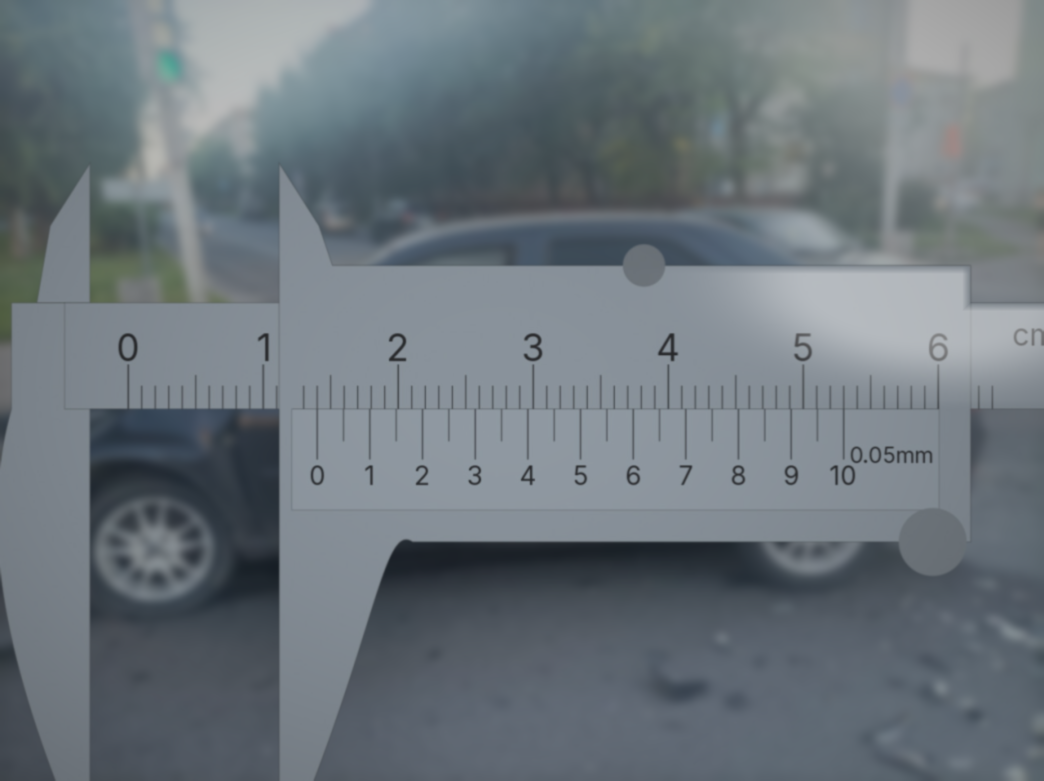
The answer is **14.0** mm
